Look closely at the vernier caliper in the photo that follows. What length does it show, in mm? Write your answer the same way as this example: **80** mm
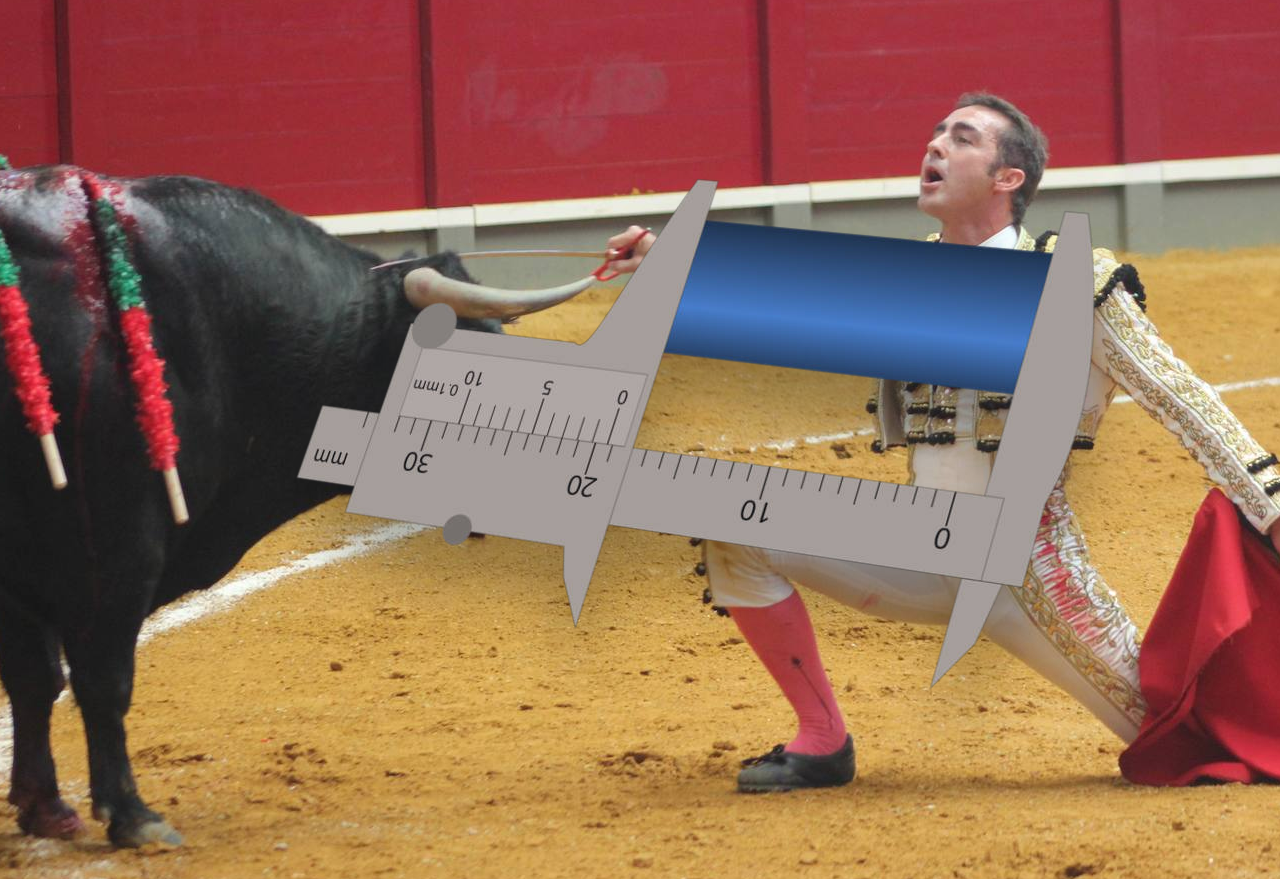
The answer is **19.3** mm
